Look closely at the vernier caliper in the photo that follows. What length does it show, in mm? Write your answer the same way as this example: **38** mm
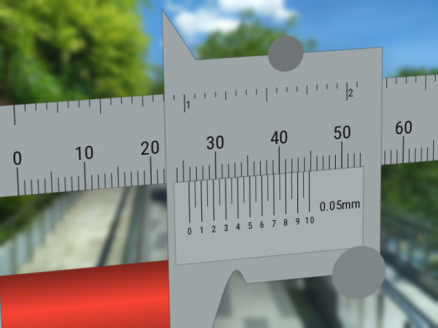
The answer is **25.8** mm
